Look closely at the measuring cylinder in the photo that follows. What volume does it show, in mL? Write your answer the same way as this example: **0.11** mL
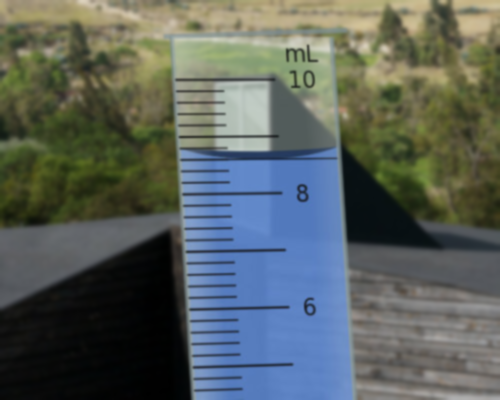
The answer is **8.6** mL
